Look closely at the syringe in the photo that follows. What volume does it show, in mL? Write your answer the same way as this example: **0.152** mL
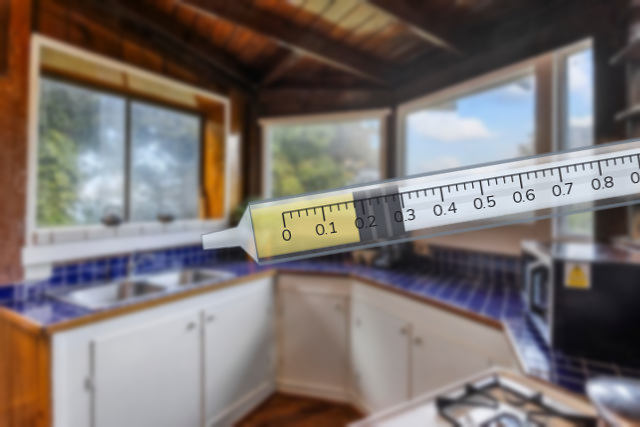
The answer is **0.18** mL
